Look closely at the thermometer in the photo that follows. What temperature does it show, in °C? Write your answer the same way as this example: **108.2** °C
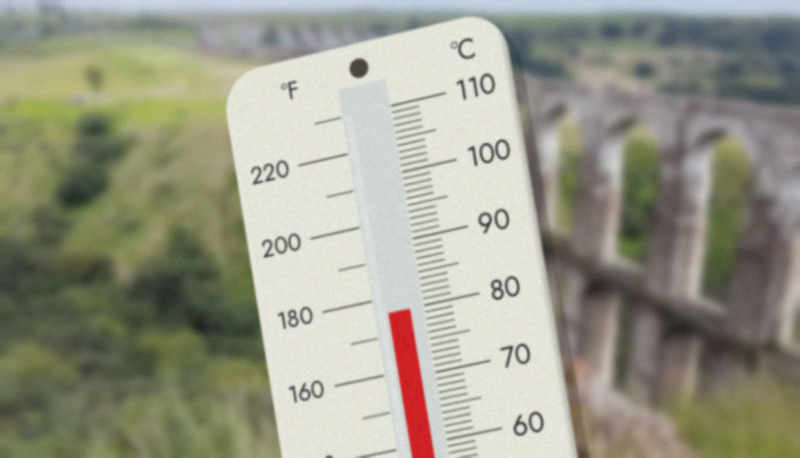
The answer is **80** °C
